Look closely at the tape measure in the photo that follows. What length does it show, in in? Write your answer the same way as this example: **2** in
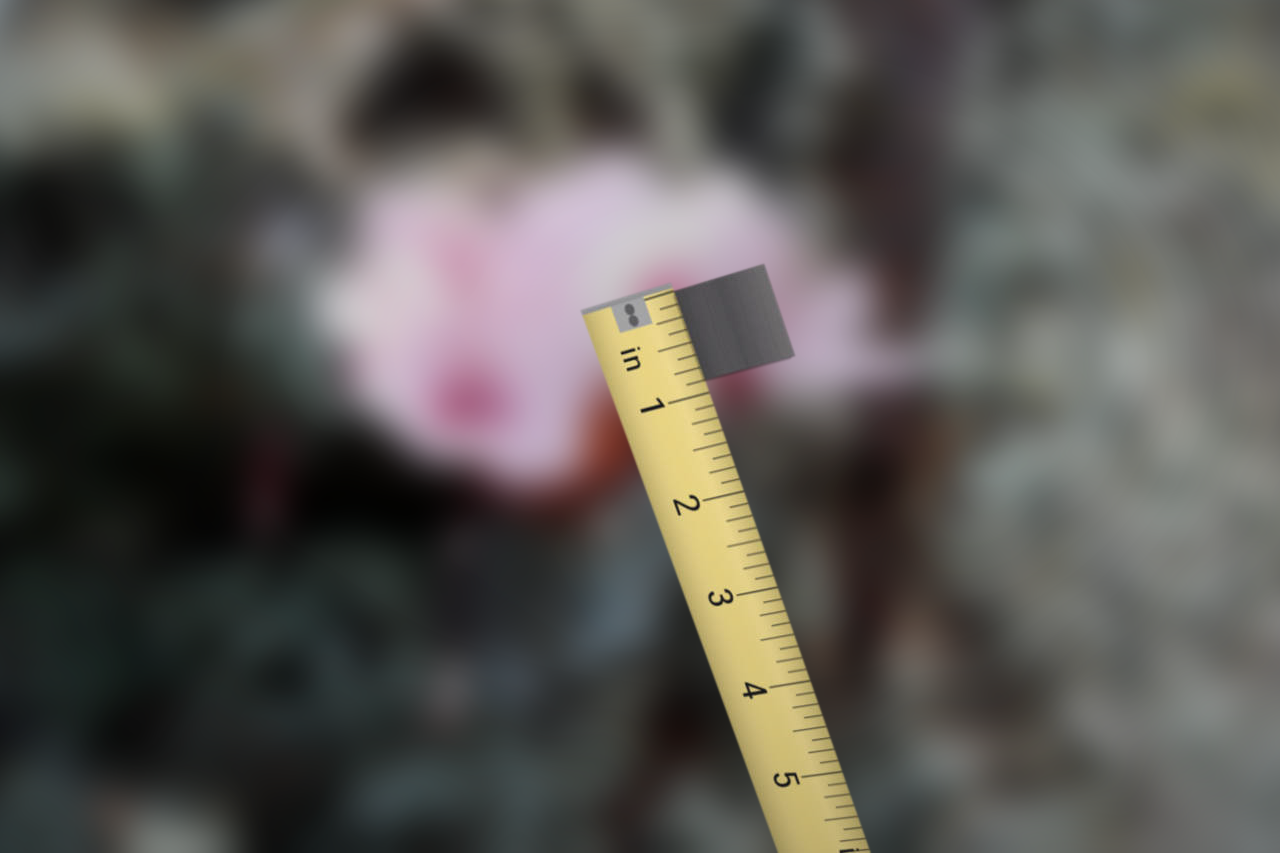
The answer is **0.875** in
